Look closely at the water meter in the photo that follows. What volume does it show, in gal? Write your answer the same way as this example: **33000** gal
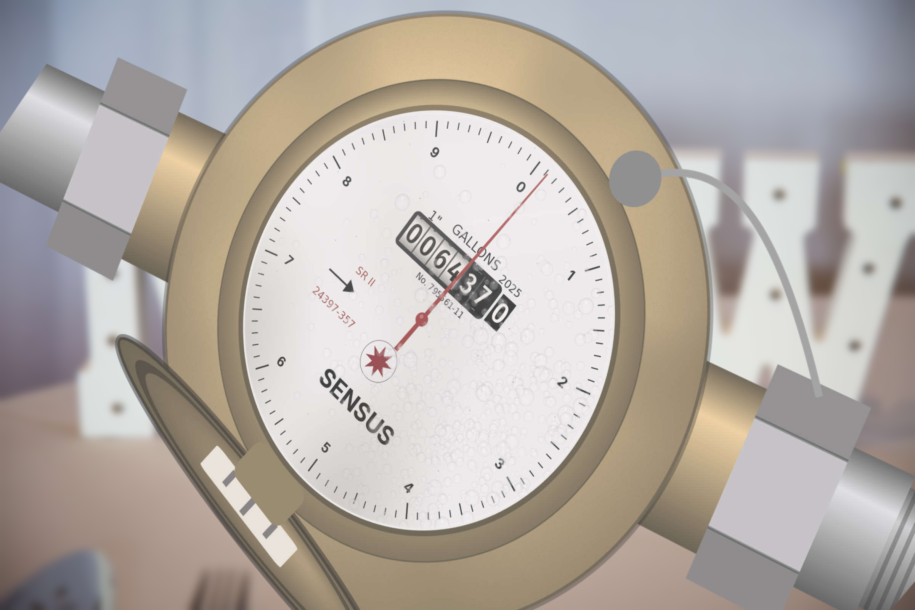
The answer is **64370.1** gal
